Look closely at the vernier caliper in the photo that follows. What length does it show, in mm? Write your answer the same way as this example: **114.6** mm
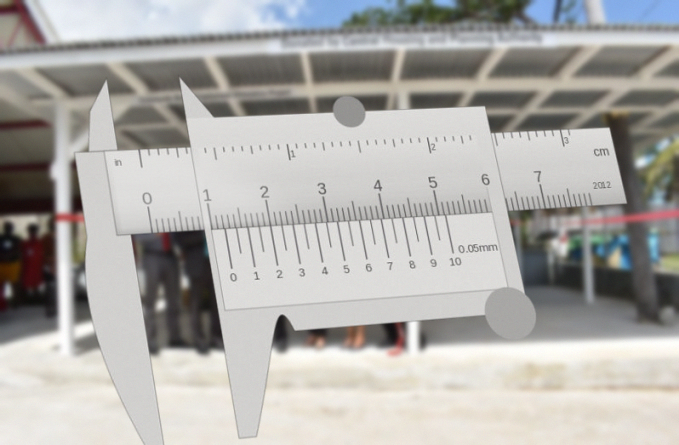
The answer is **12.2** mm
